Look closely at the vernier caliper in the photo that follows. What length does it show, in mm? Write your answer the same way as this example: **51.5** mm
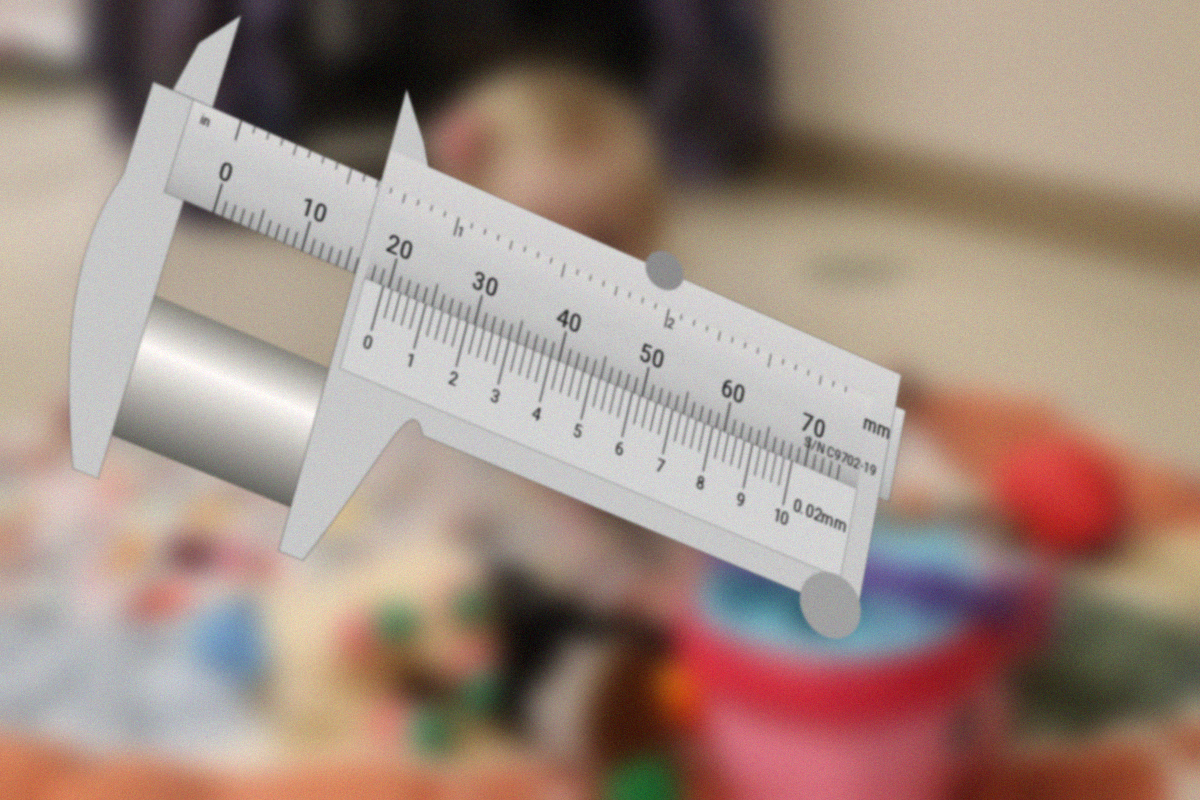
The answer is **19.4** mm
